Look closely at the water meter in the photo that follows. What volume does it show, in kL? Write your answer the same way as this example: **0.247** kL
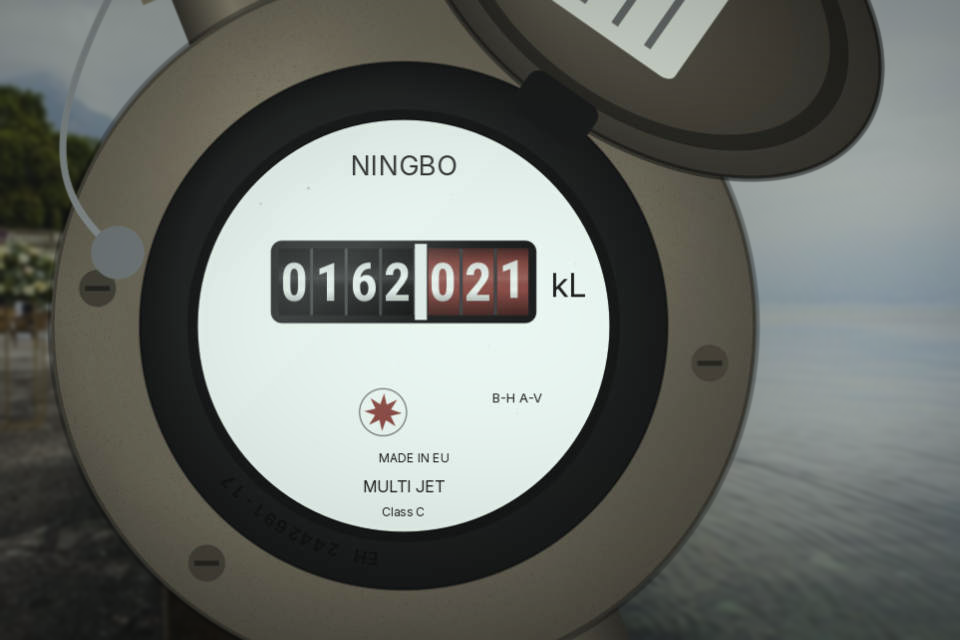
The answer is **162.021** kL
